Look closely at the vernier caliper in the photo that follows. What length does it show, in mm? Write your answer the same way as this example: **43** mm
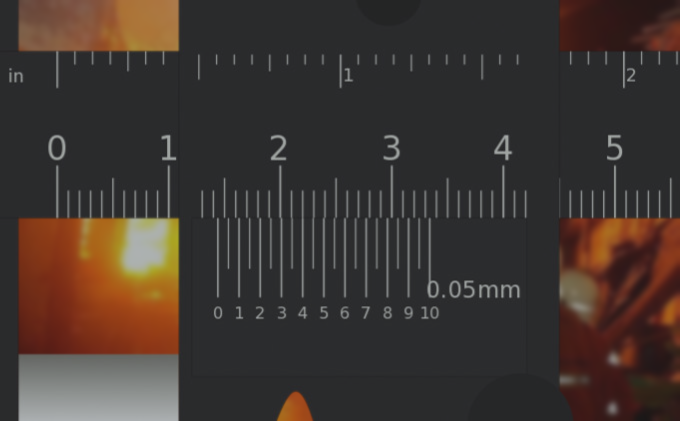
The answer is **14.4** mm
